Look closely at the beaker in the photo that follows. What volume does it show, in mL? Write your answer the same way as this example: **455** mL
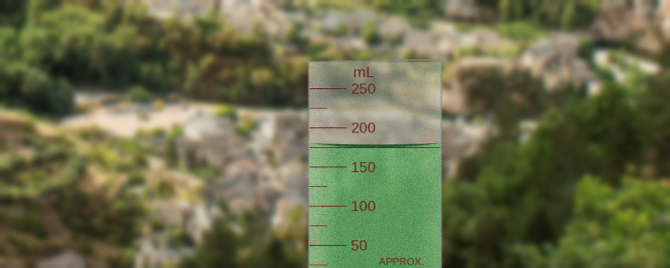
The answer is **175** mL
